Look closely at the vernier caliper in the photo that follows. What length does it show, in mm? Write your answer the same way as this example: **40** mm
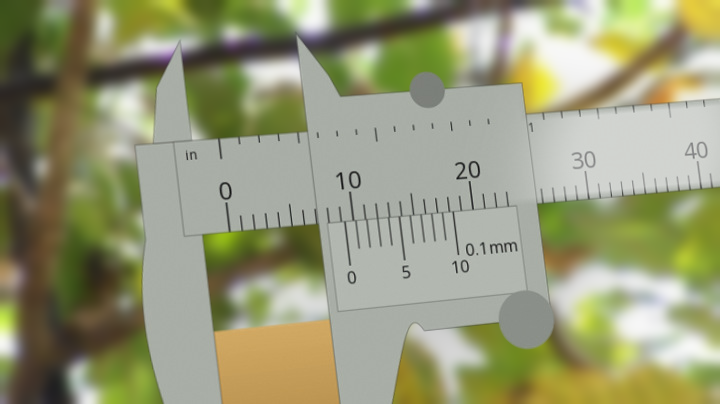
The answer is **9.3** mm
